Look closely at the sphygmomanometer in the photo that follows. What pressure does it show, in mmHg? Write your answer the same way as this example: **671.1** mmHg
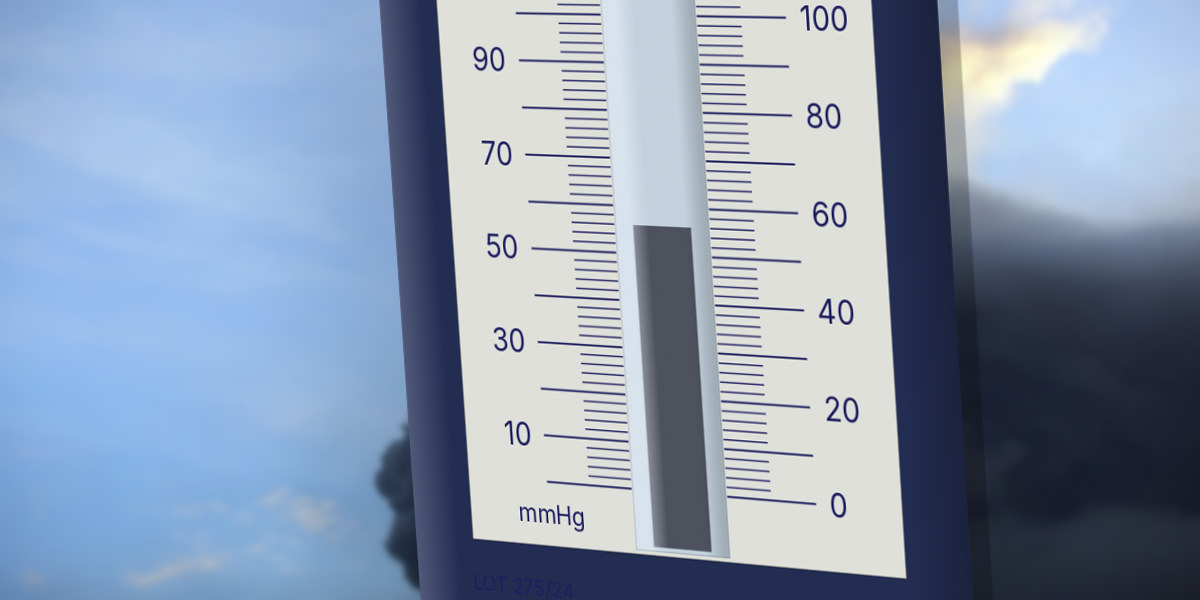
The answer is **56** mmHg
